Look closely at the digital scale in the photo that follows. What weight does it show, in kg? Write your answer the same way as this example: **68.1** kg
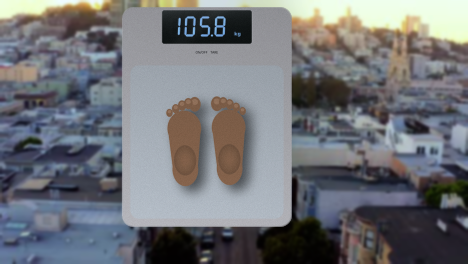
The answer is **105.8** kg
